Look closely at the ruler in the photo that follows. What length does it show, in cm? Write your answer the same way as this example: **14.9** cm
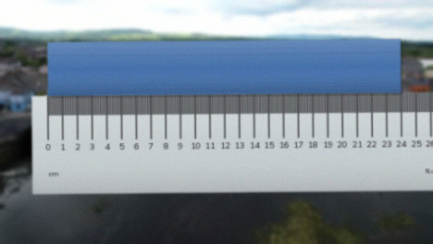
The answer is **24** cm
